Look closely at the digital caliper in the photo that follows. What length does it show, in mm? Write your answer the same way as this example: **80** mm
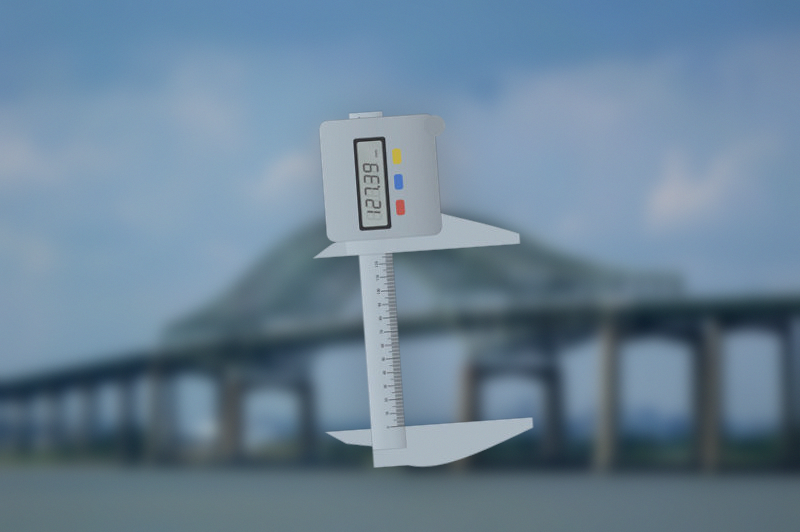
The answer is **127.39** mm
